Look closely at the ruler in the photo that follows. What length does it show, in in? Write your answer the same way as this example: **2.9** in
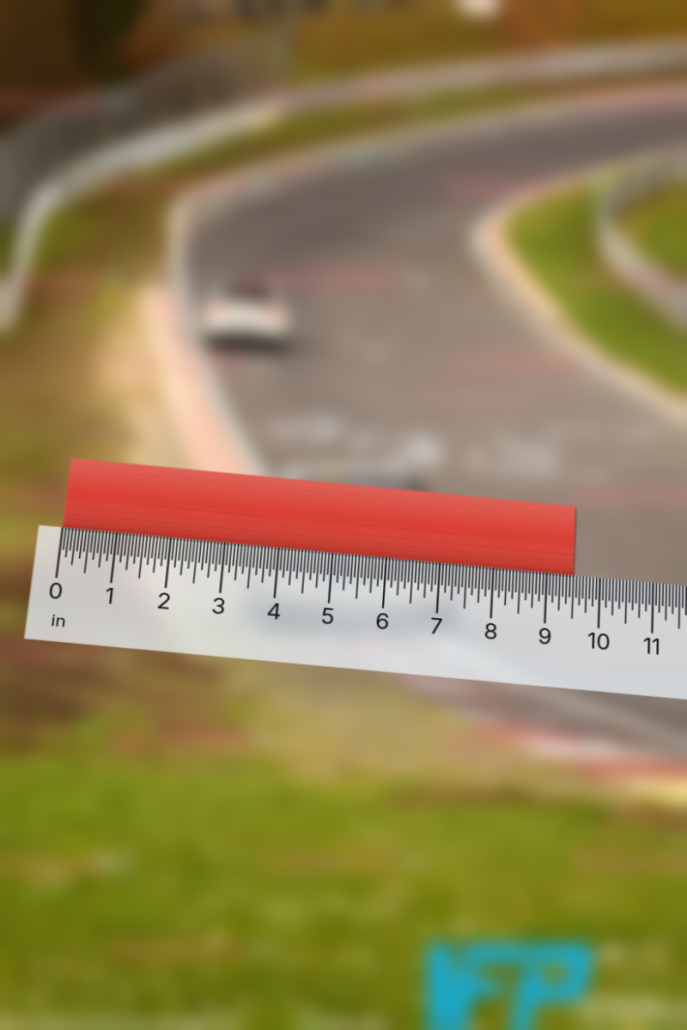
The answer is **9.5** in
